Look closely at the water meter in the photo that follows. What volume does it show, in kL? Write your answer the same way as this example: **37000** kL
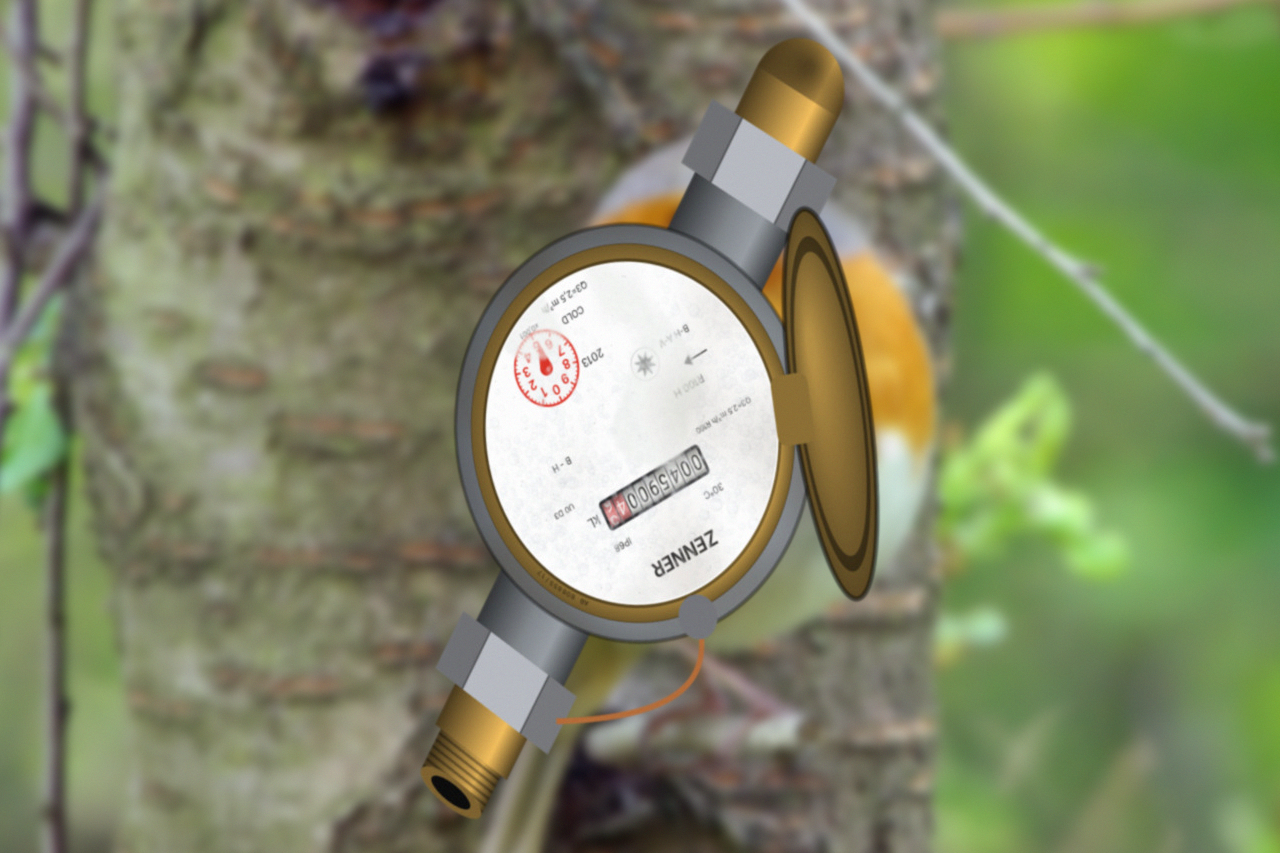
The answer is **45900.455** kL
